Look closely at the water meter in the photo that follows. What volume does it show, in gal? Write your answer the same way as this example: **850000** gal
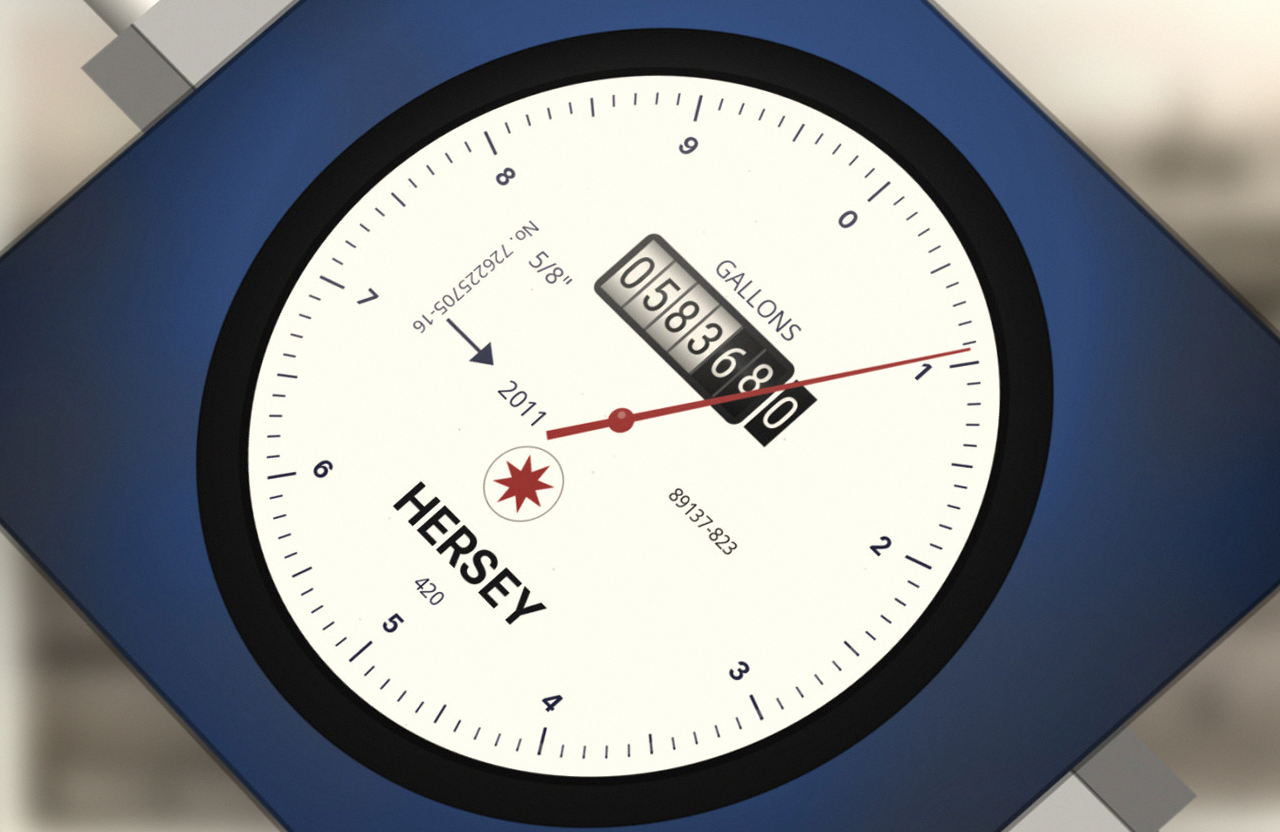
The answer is **583680.9** gal
